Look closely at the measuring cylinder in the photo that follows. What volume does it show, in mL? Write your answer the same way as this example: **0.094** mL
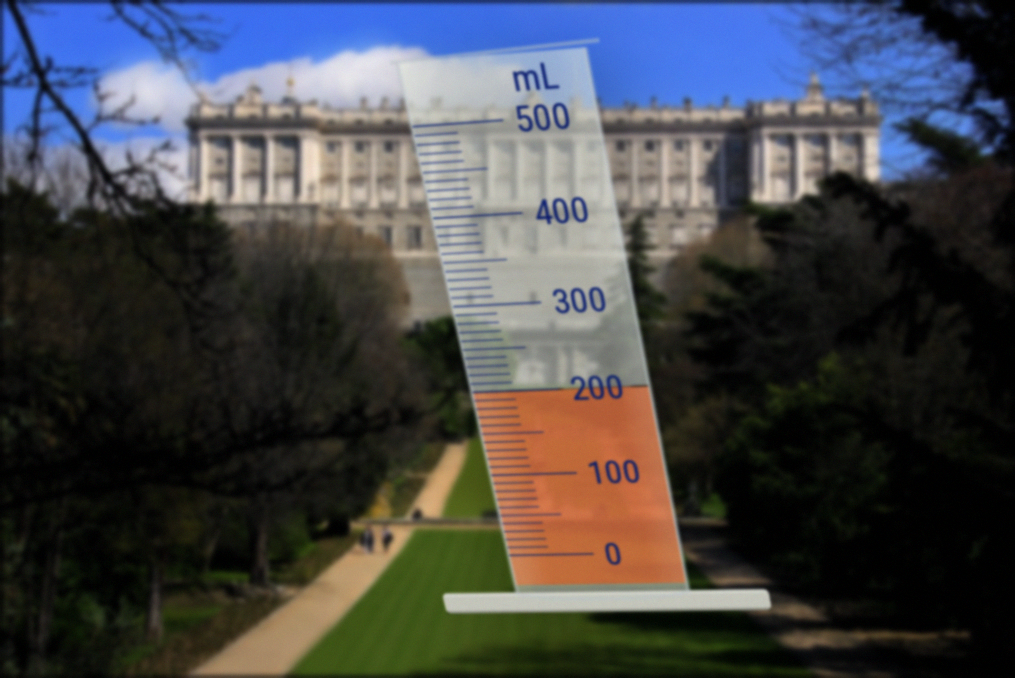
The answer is **200** mL
